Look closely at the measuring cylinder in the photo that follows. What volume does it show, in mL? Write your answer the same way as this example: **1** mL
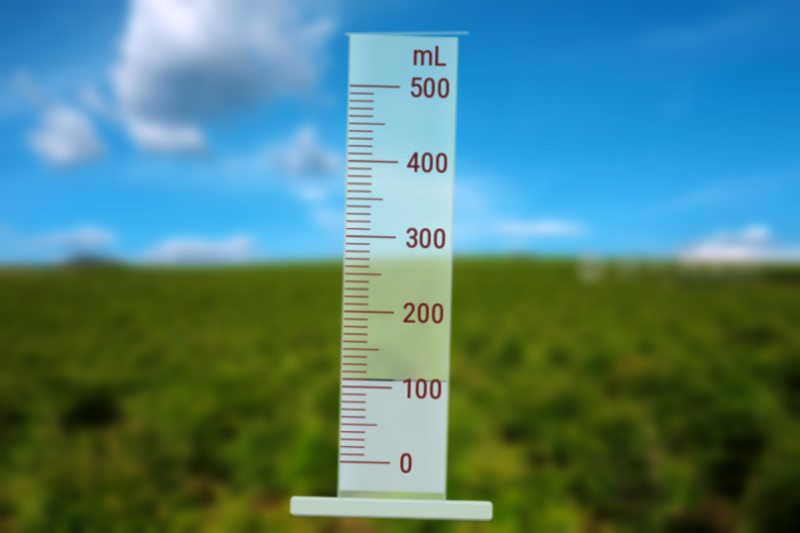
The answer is **110** mL
